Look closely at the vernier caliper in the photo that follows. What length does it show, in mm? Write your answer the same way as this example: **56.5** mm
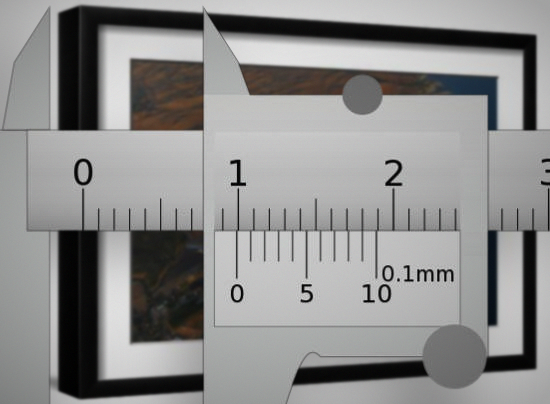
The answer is **9.9** mm
